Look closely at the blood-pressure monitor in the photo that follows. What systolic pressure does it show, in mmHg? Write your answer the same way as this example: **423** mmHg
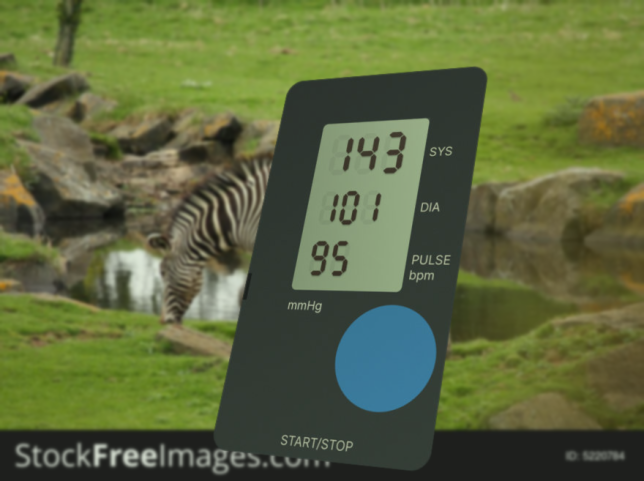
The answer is **143** mmHg
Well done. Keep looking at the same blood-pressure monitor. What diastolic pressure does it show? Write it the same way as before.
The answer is **101** mmHg
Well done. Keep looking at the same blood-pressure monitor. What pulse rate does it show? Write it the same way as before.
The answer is **95** bpm
